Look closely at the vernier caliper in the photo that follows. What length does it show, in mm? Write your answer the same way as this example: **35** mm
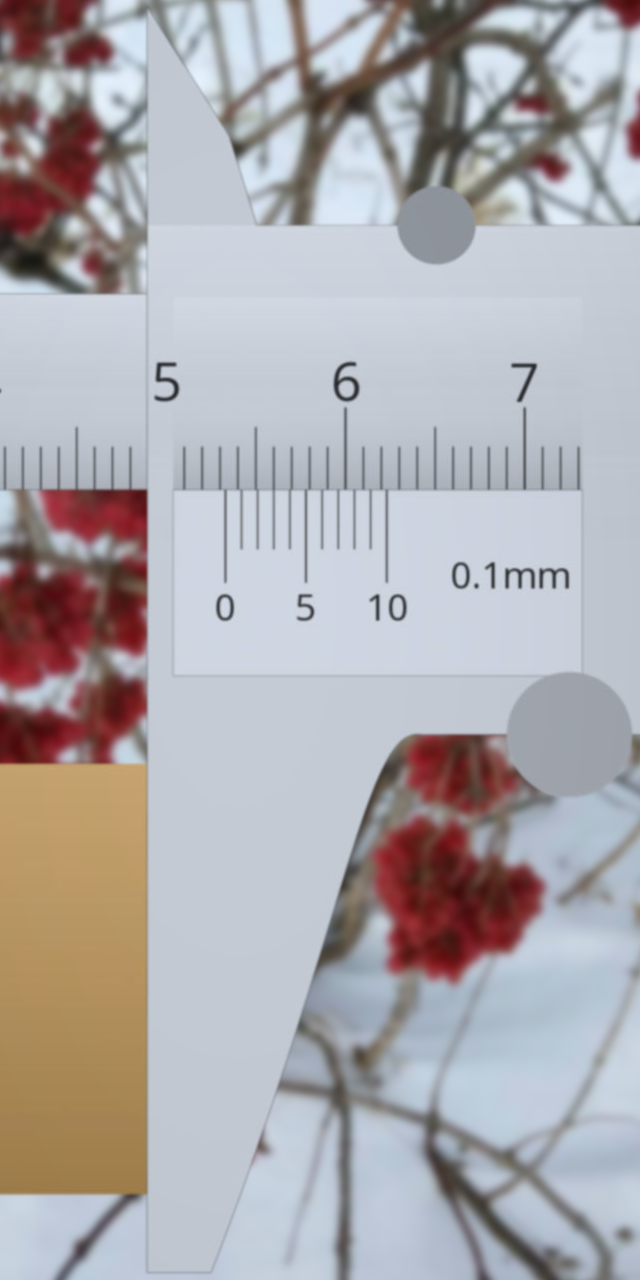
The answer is **53.3** mm
